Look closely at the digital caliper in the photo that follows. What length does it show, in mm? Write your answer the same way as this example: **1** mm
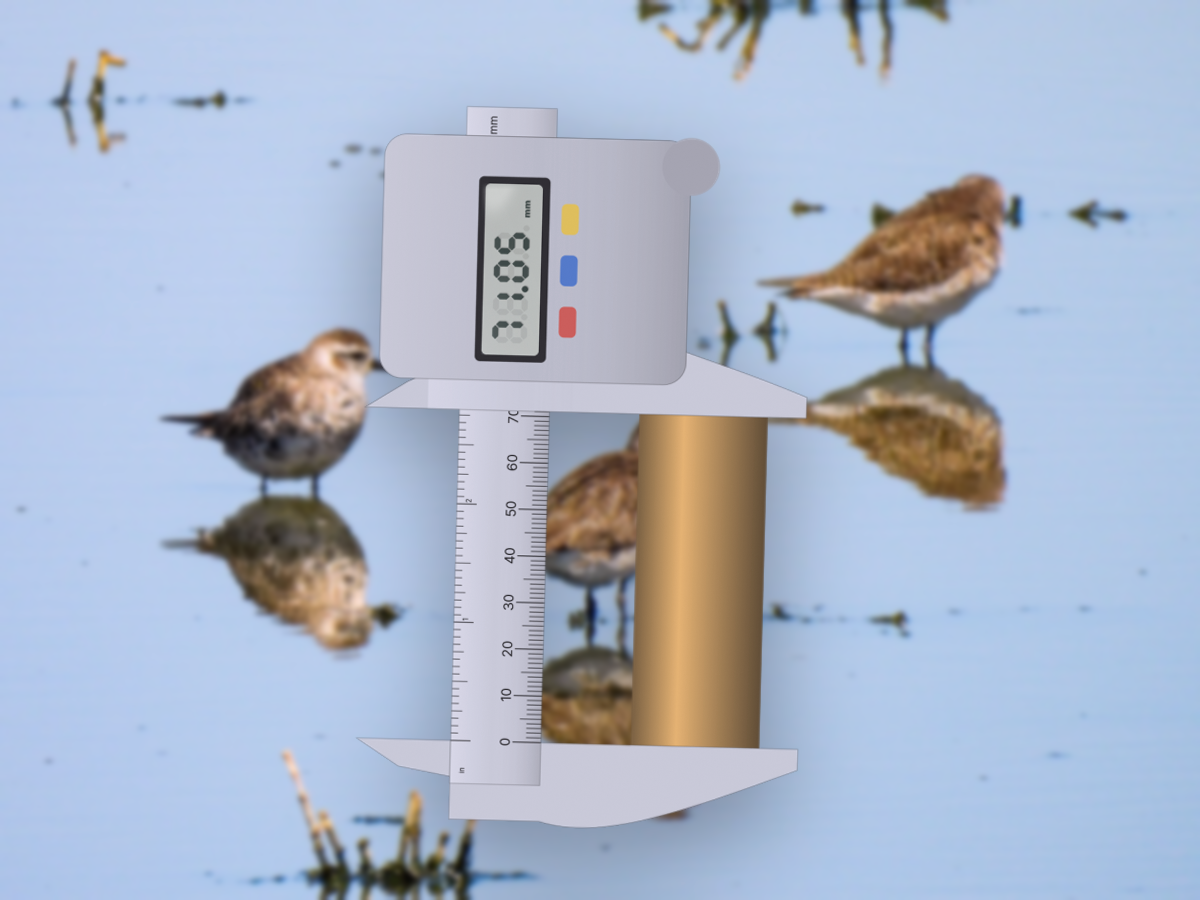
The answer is **71.05** mm
